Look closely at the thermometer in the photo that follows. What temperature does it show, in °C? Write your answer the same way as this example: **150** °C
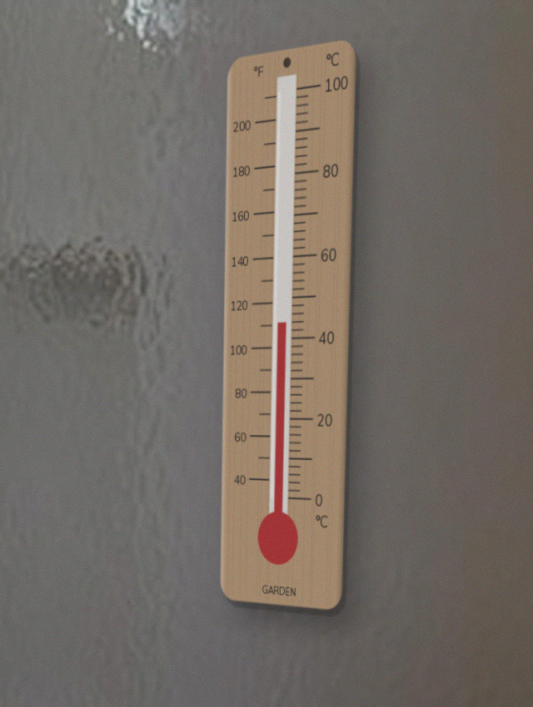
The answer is **44** °C
